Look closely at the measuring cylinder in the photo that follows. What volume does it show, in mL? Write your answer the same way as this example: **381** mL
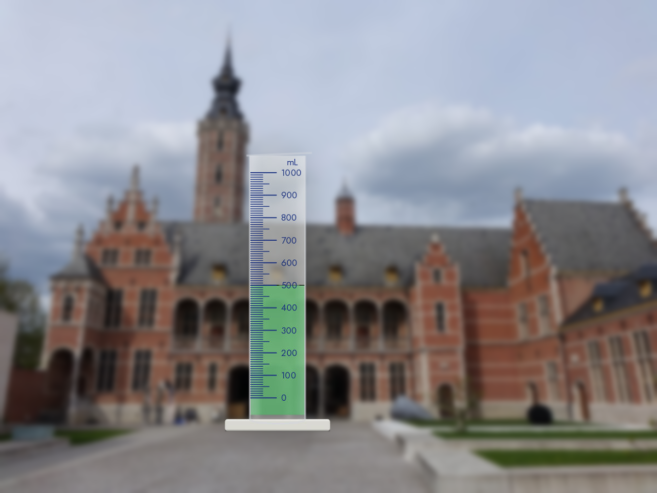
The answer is **500** mL
